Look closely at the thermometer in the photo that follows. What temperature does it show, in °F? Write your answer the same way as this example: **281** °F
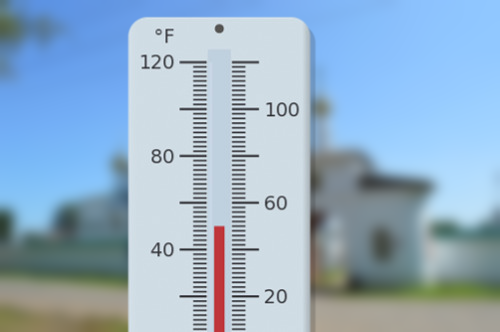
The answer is **50** °F
